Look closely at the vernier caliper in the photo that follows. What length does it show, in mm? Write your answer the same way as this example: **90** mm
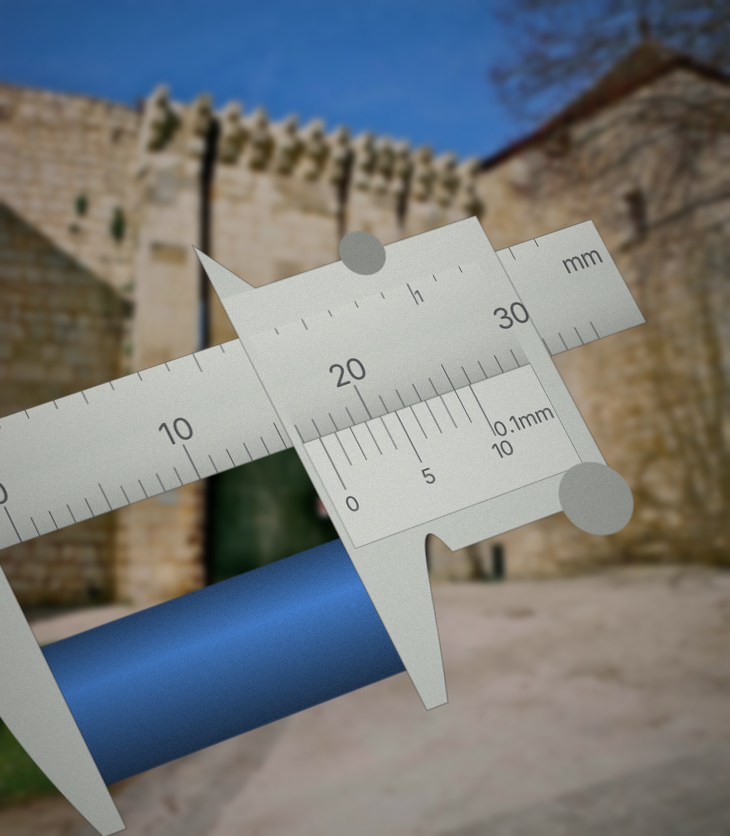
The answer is **16.9** mm
